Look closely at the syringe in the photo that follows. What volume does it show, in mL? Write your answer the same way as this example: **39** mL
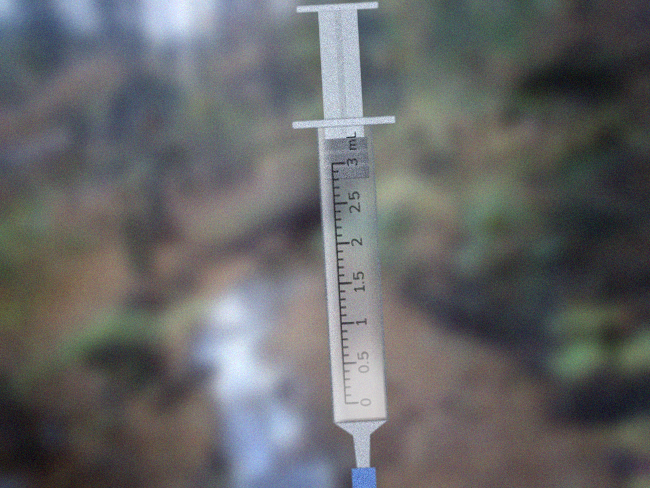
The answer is **2.8** mL
